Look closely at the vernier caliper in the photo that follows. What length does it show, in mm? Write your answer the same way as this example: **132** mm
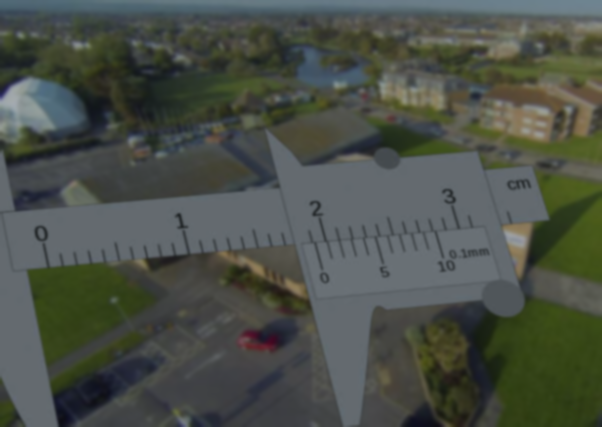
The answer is **19.2** mm
